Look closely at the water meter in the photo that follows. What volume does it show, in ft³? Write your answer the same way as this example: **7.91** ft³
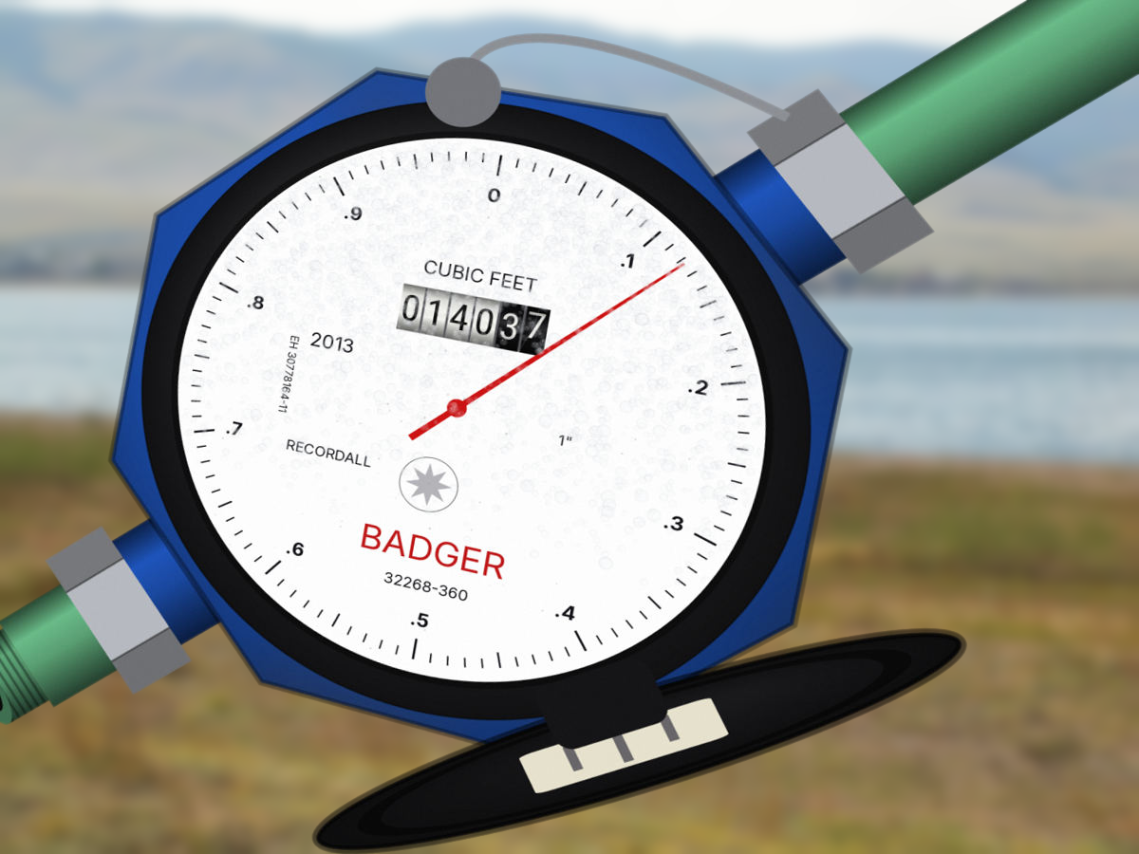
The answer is **14037.12** ft³
